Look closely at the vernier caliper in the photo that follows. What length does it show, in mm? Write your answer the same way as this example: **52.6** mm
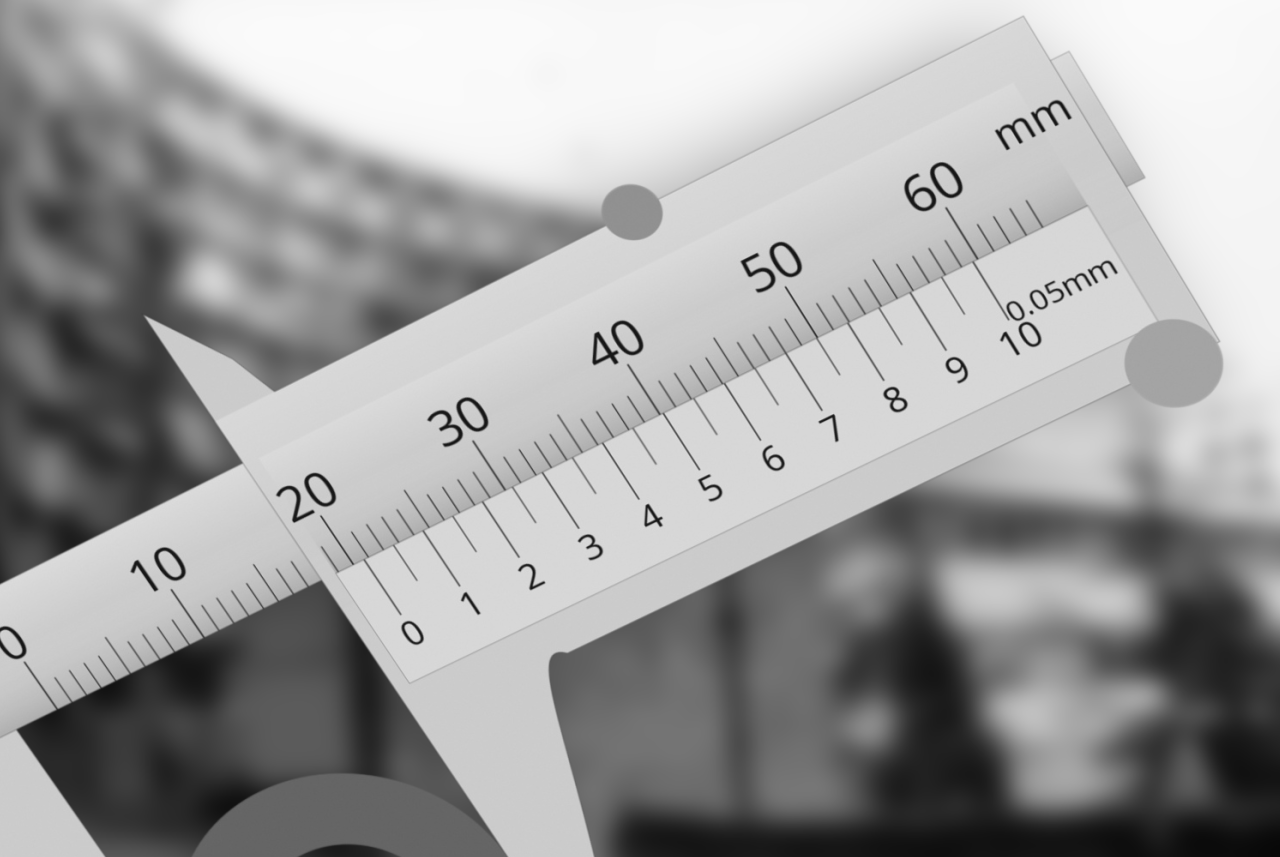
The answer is **20.7** mm
